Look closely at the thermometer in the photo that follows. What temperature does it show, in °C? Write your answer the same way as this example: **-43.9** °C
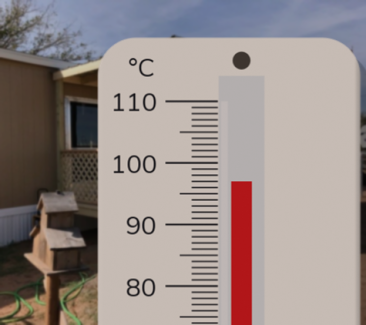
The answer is **97** °C
